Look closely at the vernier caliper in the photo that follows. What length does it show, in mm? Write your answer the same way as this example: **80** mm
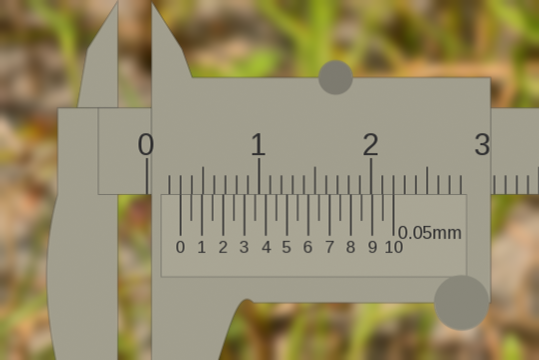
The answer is **3.0** mm
